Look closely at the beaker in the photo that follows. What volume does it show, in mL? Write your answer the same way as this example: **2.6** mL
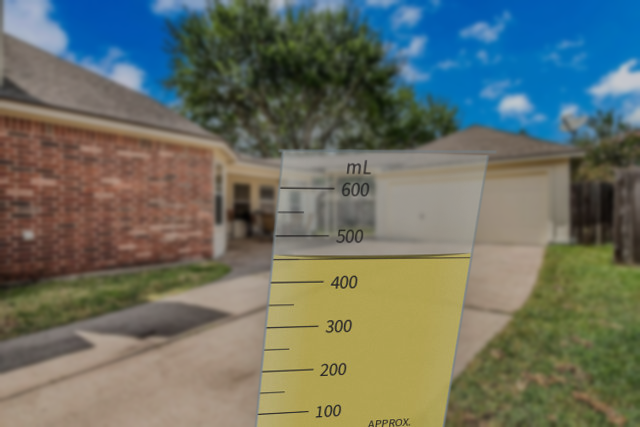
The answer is **450** mL
